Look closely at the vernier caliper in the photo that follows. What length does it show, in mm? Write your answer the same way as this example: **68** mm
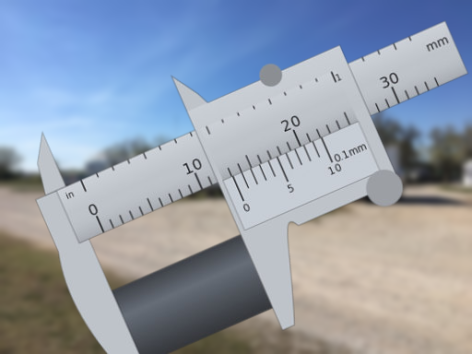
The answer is **13.1** mm
